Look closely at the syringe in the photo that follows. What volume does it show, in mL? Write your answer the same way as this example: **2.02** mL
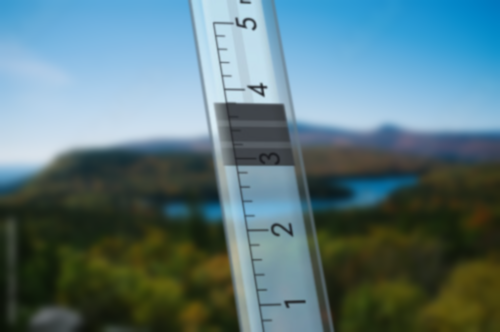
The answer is **2.9** mL
